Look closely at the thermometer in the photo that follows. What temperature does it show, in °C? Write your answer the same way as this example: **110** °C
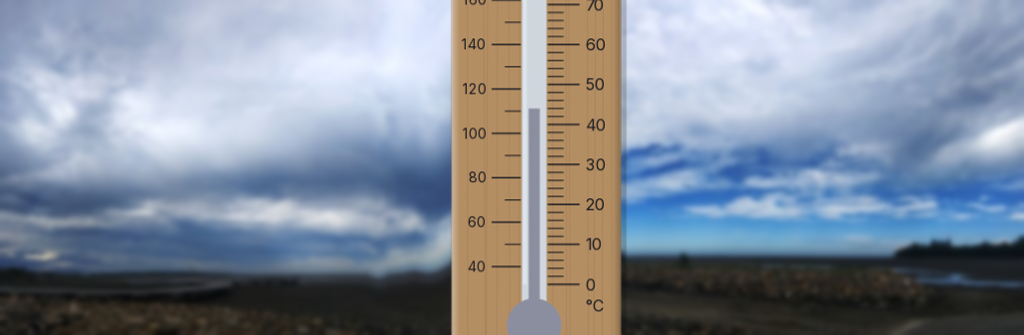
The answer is **44** °C
